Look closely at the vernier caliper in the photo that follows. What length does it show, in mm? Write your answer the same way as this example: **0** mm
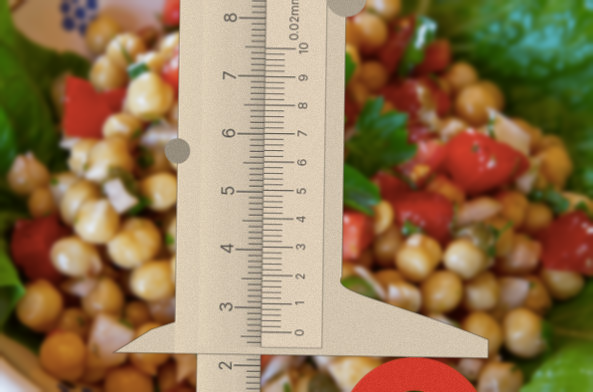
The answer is **25.8** mm
